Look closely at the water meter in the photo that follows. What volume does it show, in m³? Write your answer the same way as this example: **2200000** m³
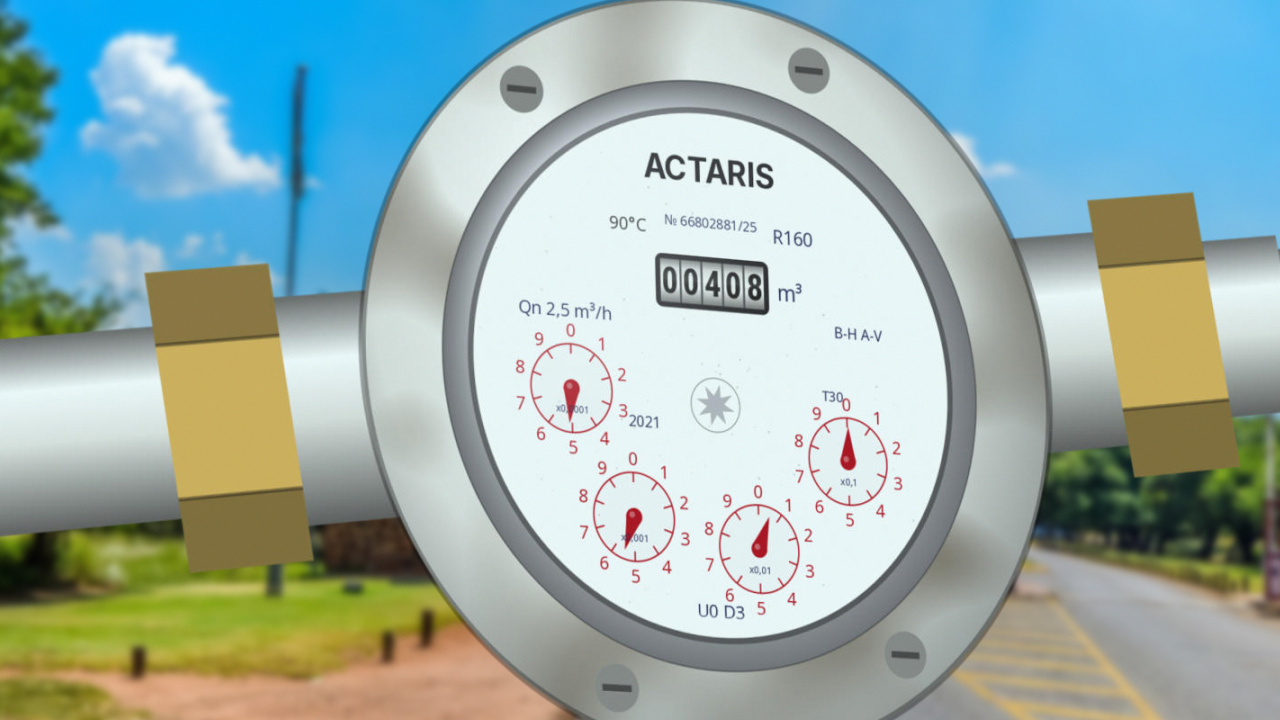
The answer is **408.0055** m³
